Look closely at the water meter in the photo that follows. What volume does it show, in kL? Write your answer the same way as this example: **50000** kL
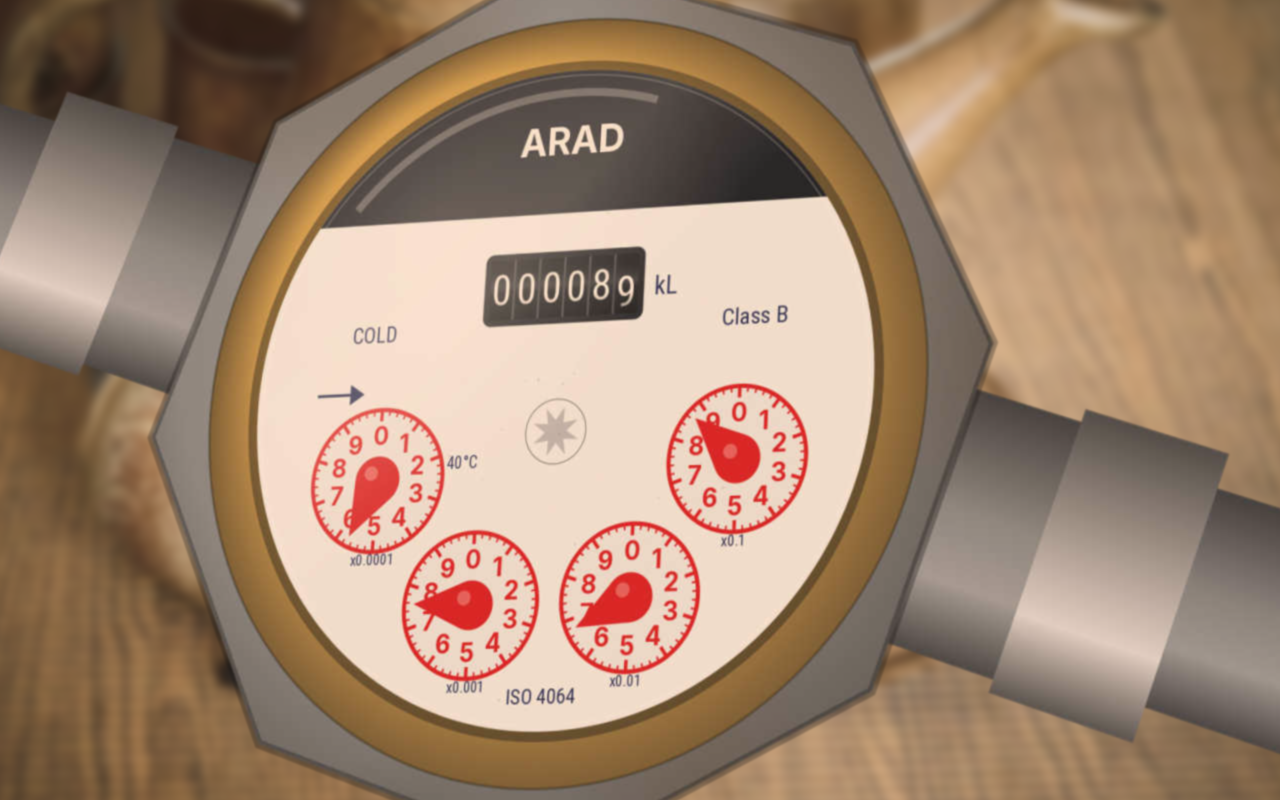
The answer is **88.8675** kL
